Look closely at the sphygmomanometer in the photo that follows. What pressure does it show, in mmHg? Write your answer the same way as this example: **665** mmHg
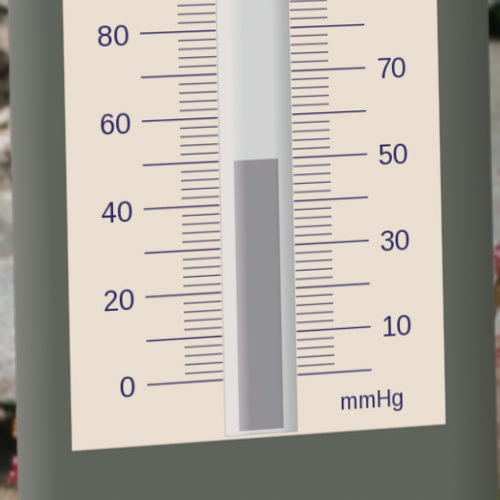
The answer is **50** mmHg
